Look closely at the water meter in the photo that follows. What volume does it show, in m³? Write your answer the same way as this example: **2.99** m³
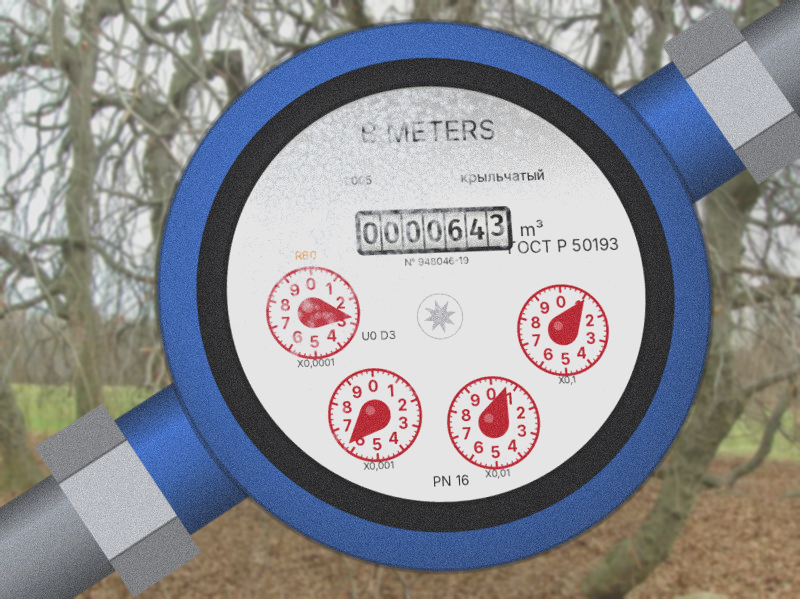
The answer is **643.1062** m³
